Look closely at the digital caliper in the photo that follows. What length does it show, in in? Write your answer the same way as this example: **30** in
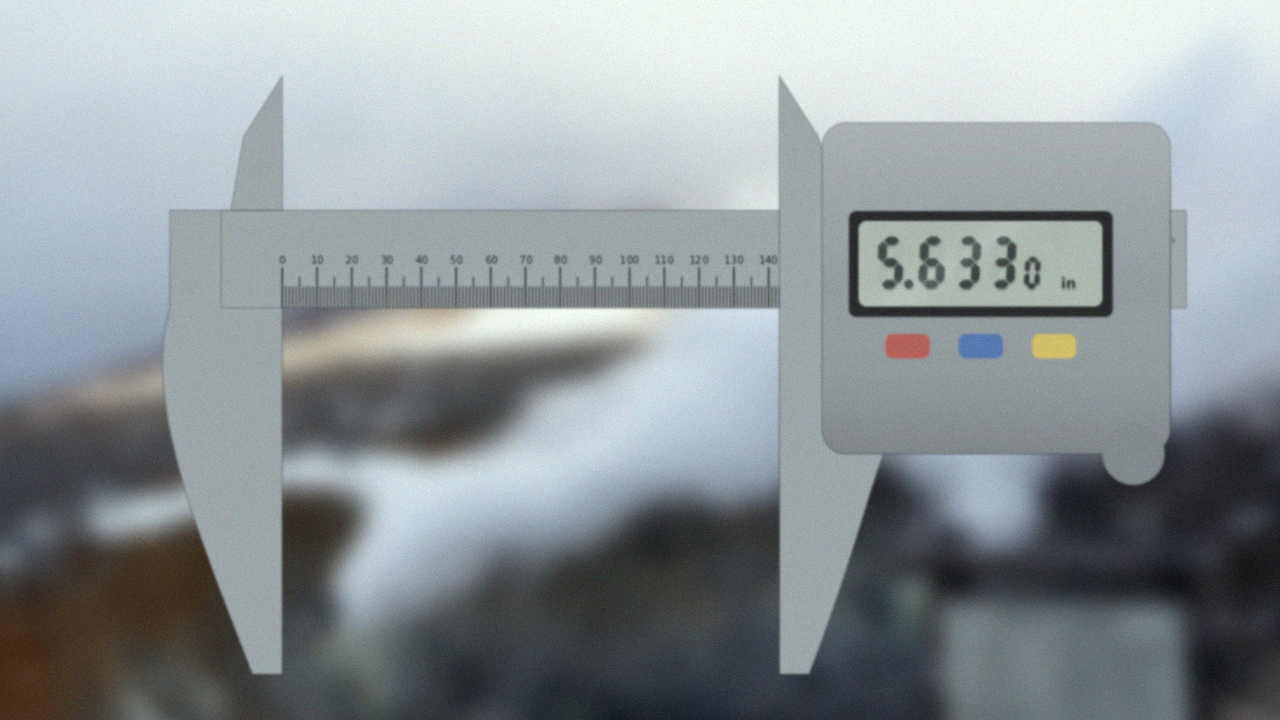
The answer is **5.6330** in
